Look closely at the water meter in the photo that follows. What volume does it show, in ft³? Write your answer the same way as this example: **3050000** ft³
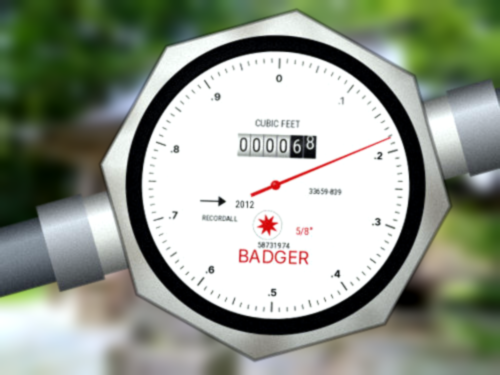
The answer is **68.18** ft³
